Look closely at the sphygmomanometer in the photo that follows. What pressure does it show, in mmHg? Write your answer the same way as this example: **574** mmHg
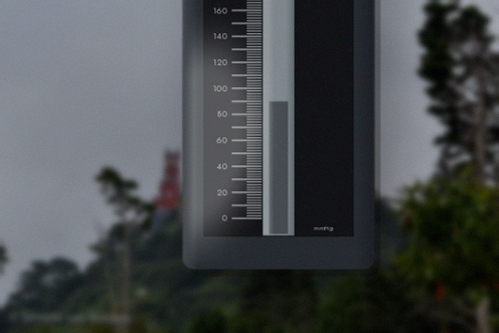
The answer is **90** mmHg
